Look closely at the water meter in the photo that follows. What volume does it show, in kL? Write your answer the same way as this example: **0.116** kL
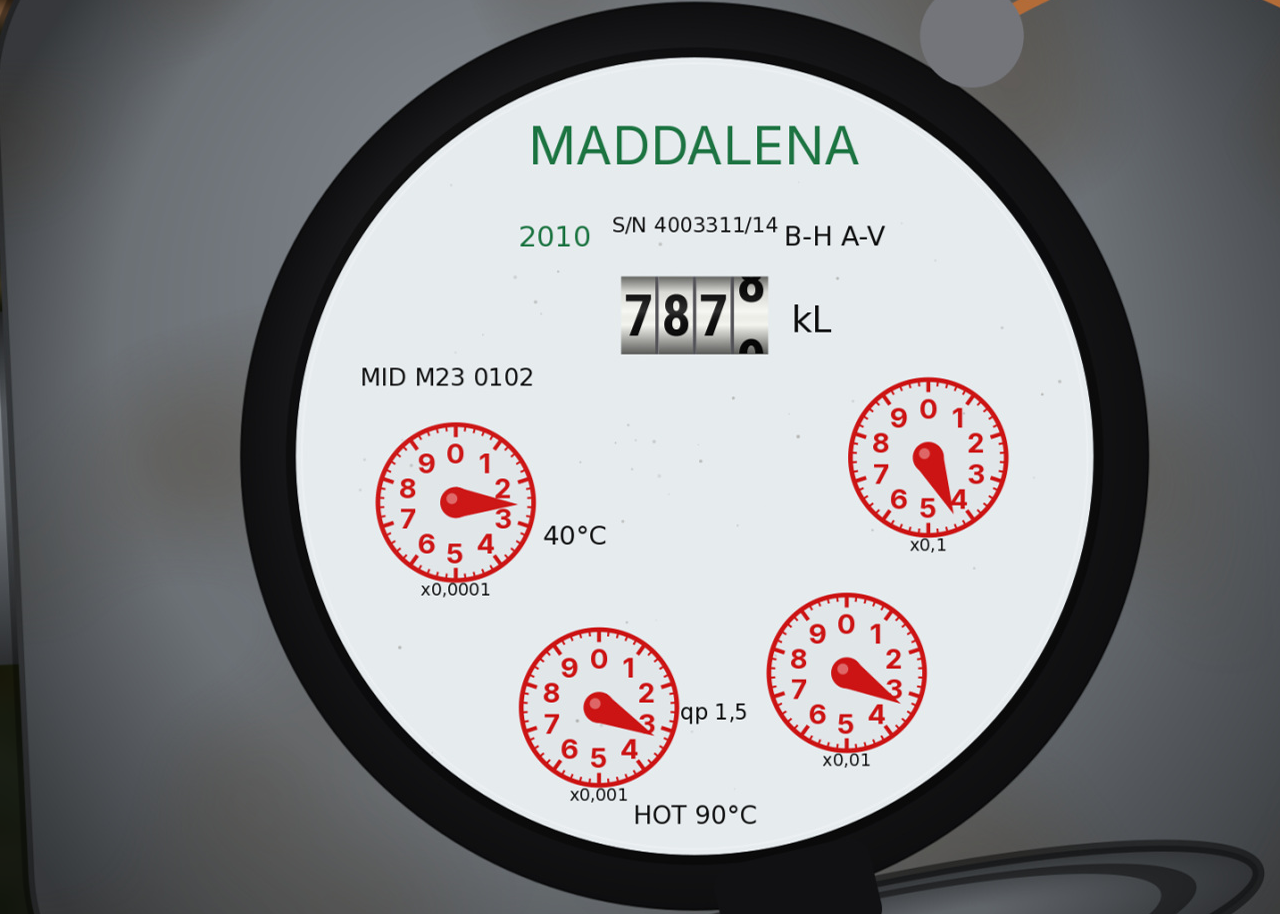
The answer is **7878.4332** kL
